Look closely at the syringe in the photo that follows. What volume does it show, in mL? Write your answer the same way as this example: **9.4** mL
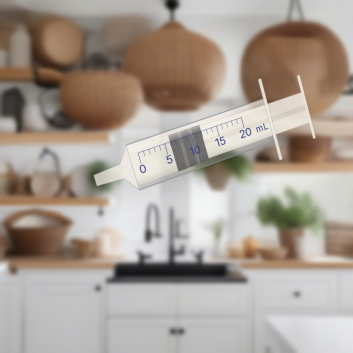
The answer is **6** mL
